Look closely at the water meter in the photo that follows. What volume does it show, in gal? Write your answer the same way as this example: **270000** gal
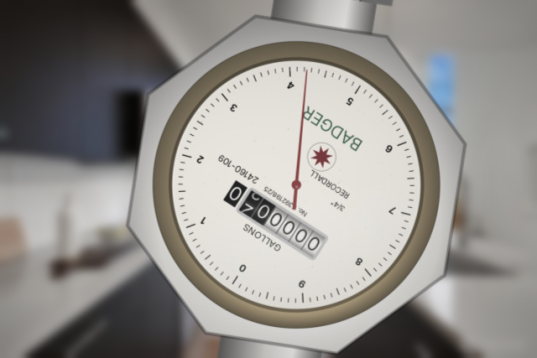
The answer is **24.2** gal
